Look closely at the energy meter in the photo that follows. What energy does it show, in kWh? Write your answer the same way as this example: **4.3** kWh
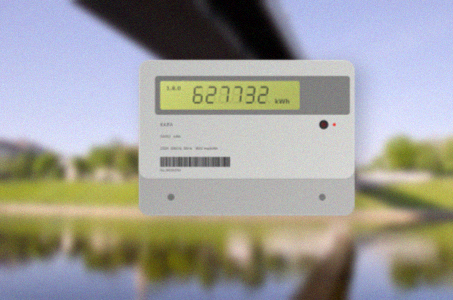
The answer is **627732** kWh
